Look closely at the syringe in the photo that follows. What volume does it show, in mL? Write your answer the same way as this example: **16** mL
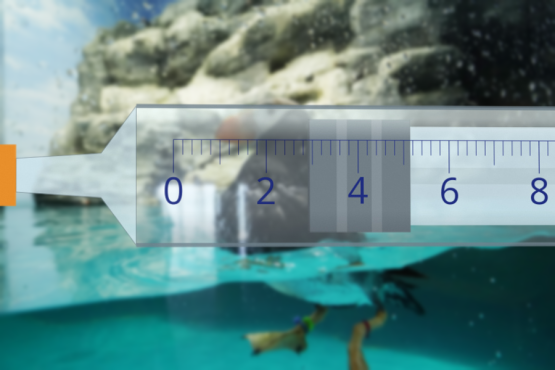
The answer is **2.9** mL
